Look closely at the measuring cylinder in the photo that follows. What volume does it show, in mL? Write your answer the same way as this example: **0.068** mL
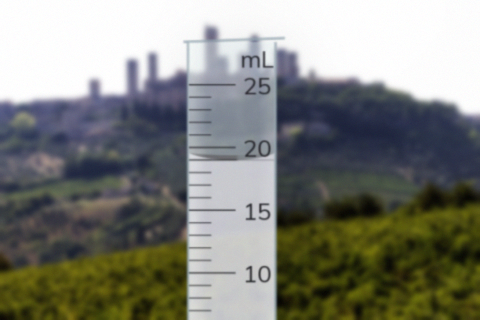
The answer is **19** mL
